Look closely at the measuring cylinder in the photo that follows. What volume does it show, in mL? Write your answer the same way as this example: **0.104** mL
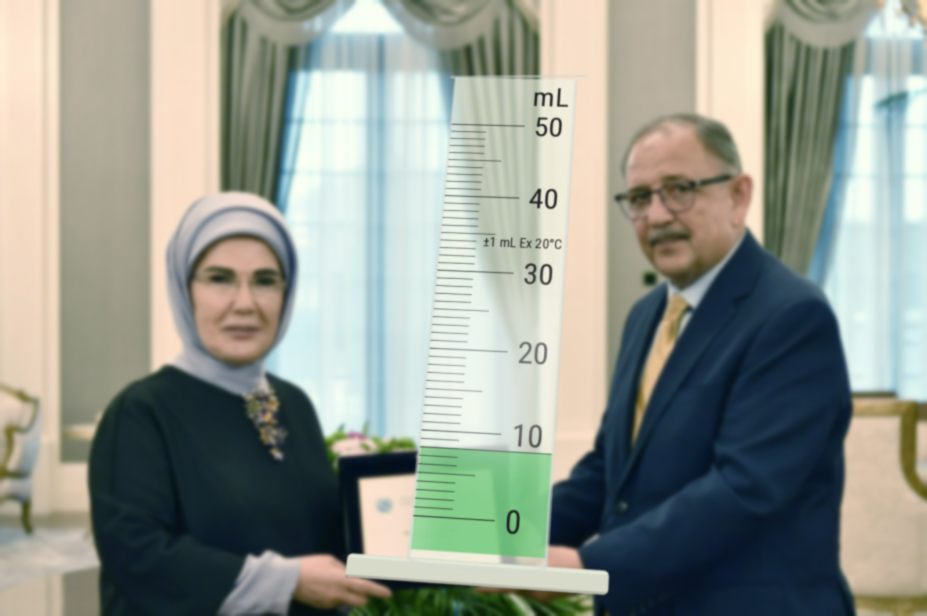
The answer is **8** mL
